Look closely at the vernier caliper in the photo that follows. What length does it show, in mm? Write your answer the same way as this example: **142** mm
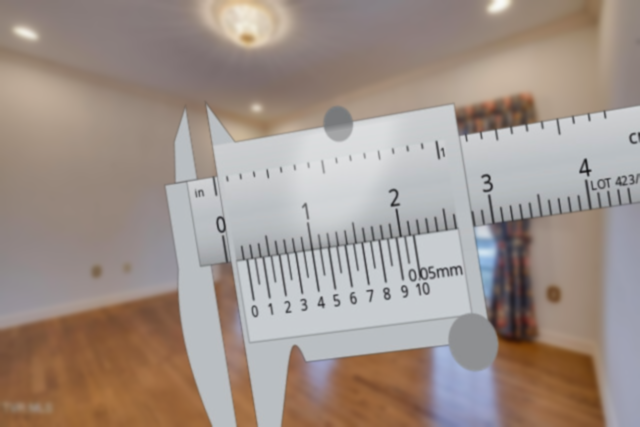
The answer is **2.4** mm
